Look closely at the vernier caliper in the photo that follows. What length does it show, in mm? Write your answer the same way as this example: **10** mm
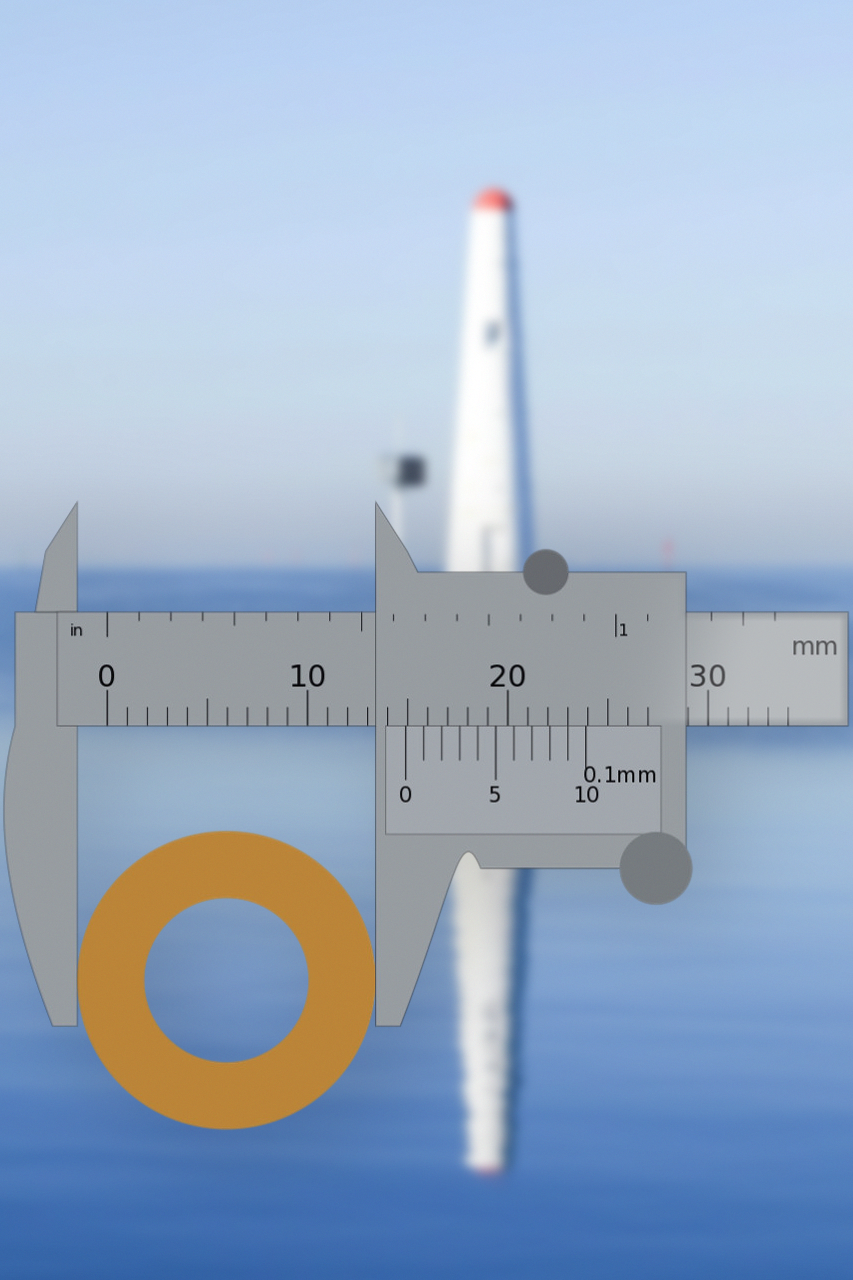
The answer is **14.9** mm
